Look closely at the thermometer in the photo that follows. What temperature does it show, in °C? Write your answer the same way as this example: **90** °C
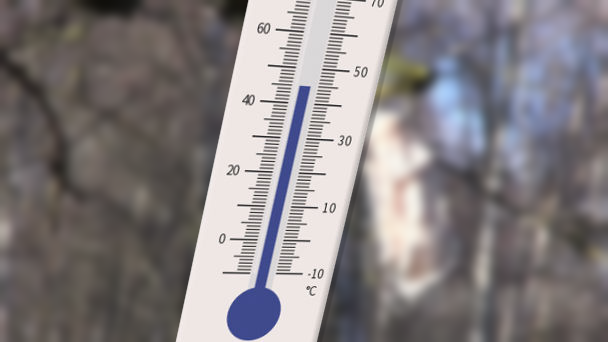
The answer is **45** °C
